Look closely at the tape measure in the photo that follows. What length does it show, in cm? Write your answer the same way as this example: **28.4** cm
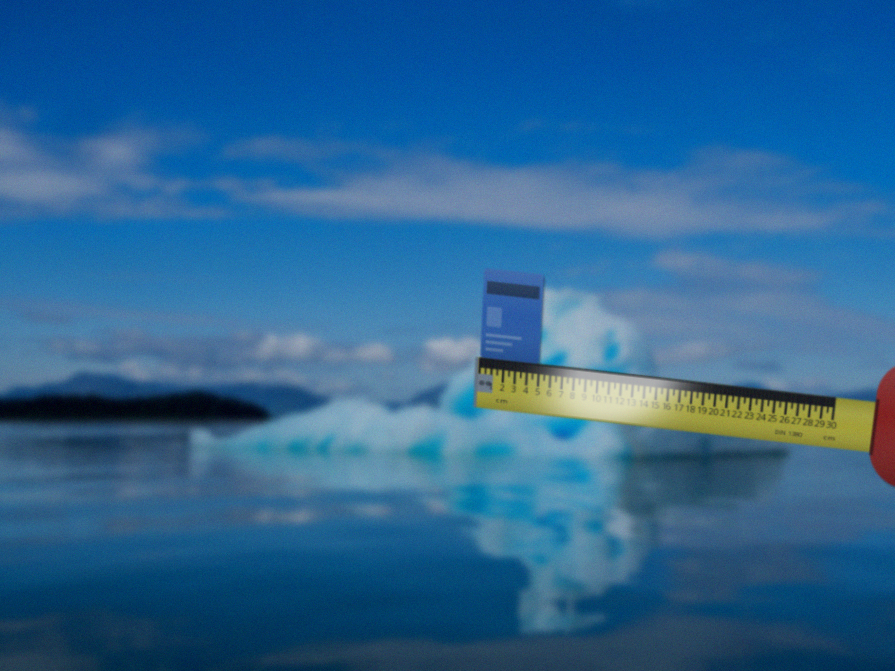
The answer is **5** cm
